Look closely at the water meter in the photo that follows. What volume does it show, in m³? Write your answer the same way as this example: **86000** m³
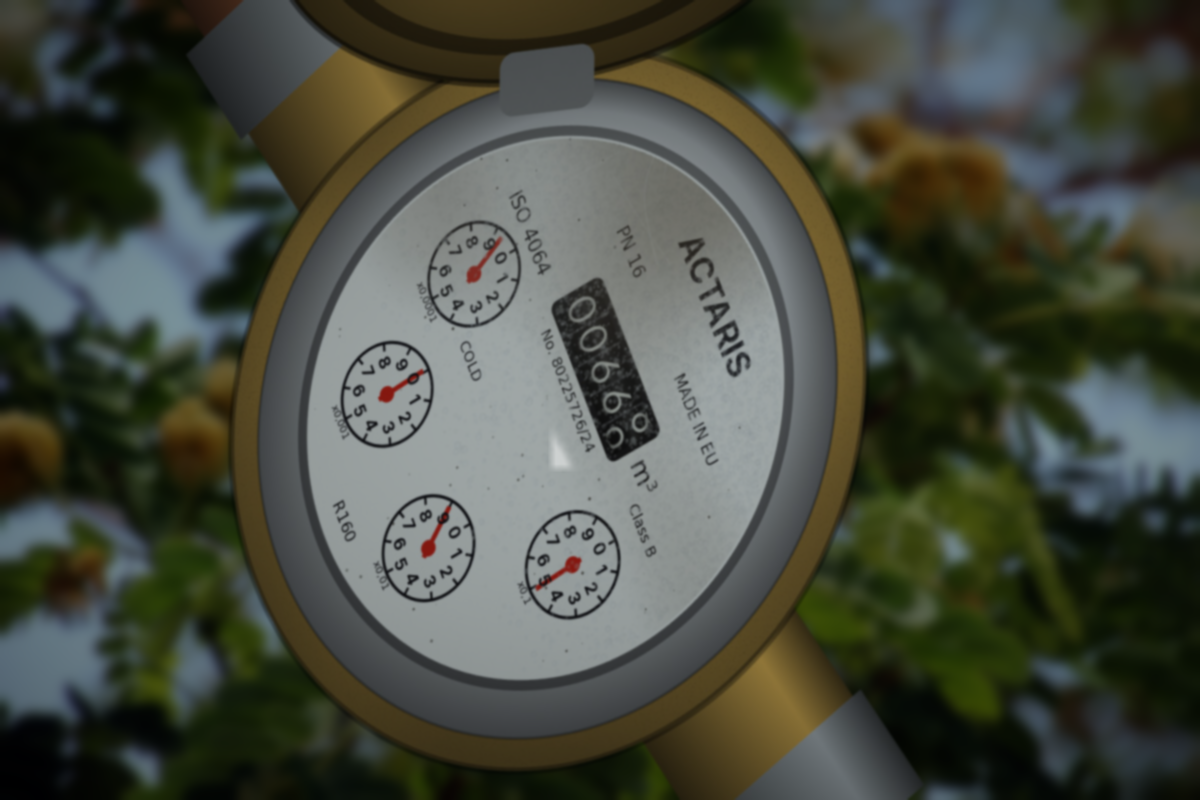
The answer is **668.4899** m³
